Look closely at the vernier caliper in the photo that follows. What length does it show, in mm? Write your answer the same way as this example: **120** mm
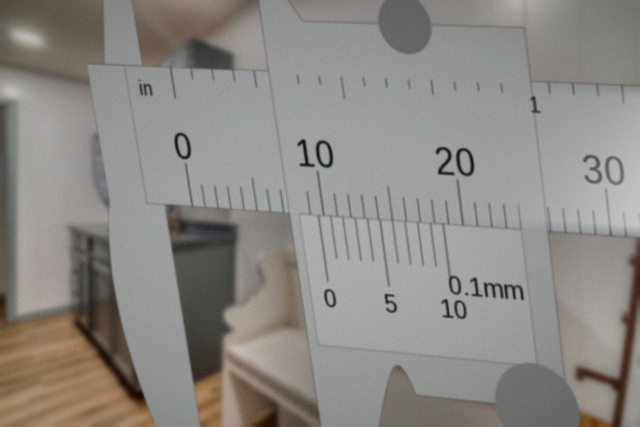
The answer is **9.6** mm
